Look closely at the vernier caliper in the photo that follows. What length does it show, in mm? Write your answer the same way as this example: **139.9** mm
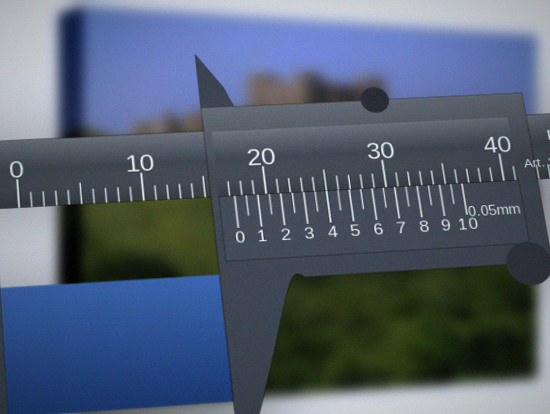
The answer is **17.4** mm
